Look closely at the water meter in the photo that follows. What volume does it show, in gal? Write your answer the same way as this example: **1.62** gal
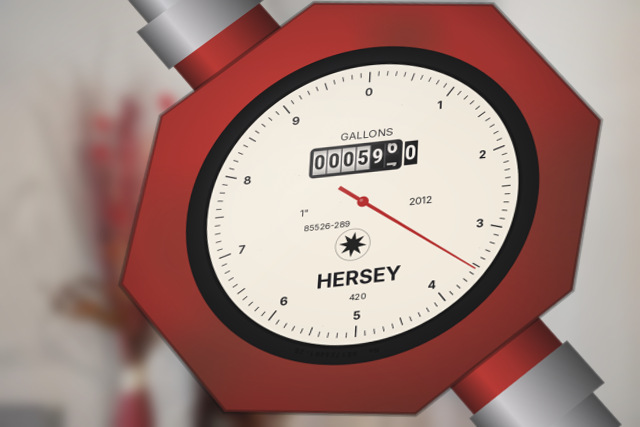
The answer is **5963.5** gal
